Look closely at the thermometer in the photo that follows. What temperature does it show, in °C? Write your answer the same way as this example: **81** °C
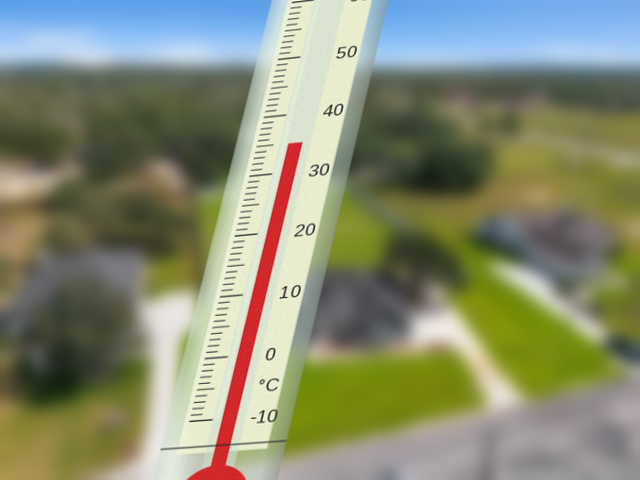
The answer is **35** °C
